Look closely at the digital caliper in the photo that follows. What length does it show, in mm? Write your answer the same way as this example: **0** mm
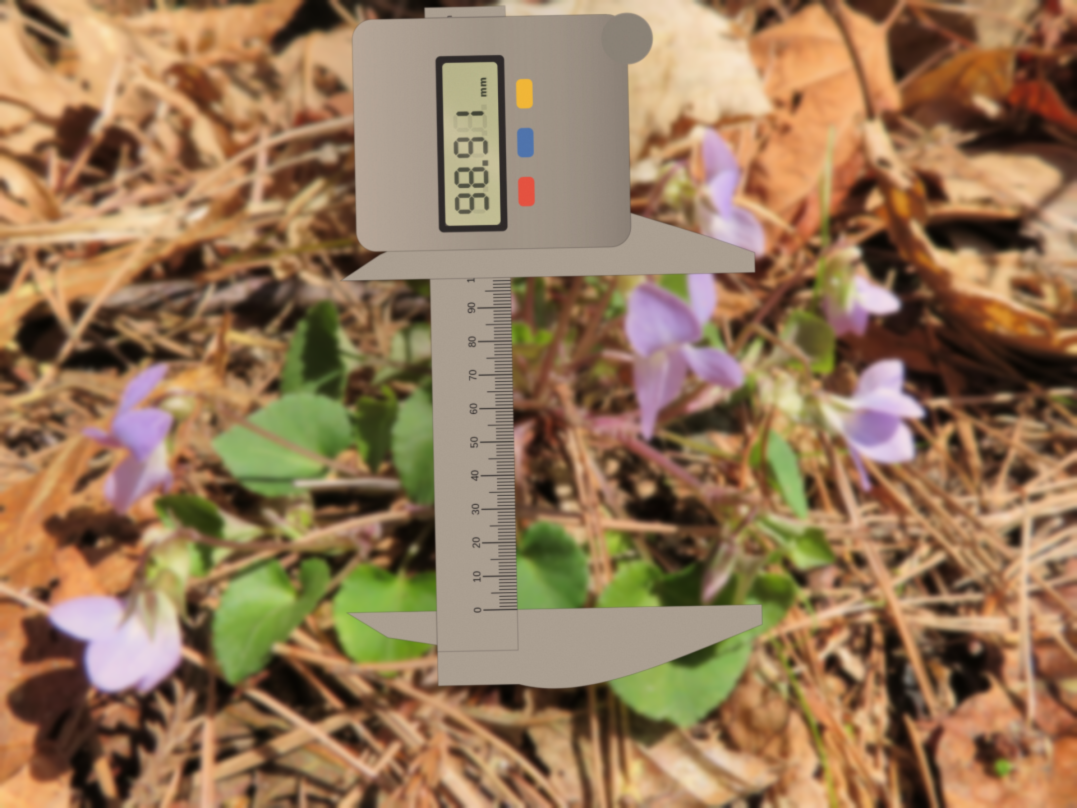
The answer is **98.91** mm
